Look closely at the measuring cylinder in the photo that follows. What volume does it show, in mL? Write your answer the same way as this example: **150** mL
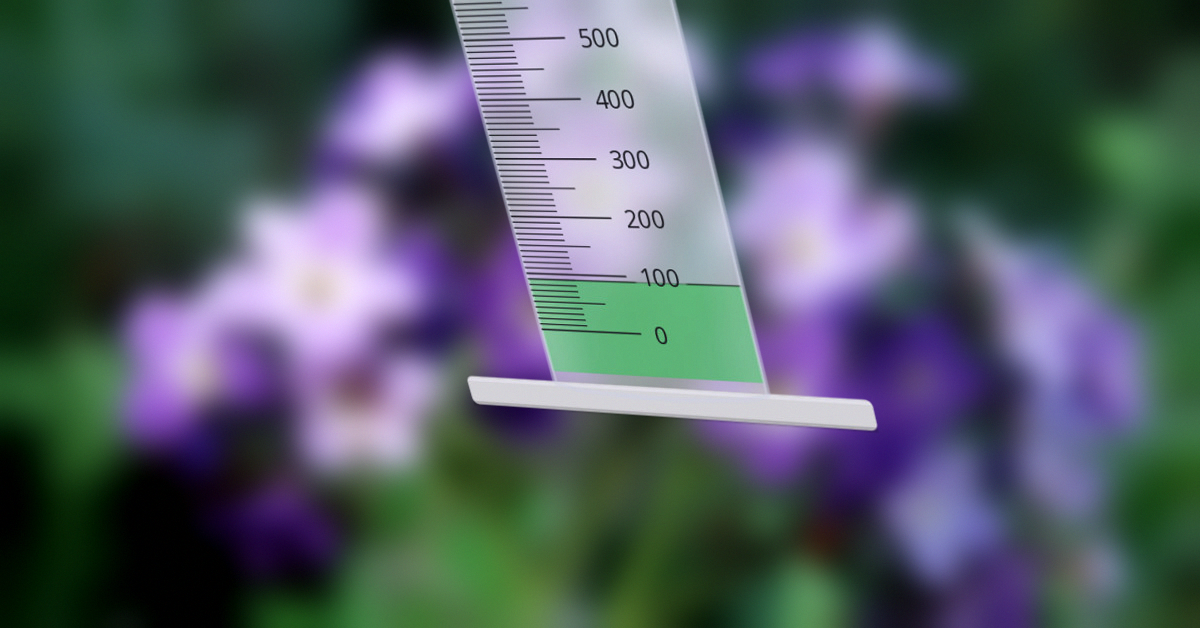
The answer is **90** mL
